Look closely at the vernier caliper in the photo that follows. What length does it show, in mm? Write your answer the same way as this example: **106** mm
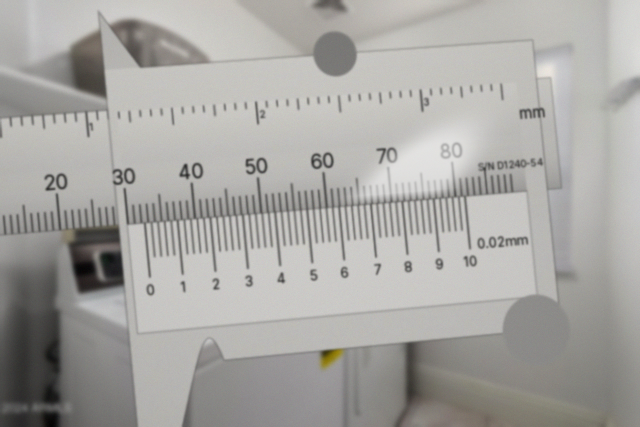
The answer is **32.5** mm
